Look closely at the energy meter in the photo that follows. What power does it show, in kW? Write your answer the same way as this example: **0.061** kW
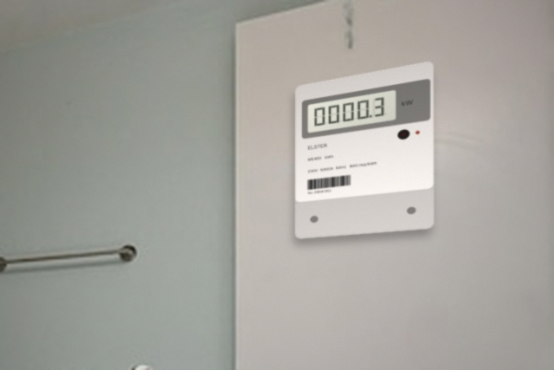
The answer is **0.3** kW
